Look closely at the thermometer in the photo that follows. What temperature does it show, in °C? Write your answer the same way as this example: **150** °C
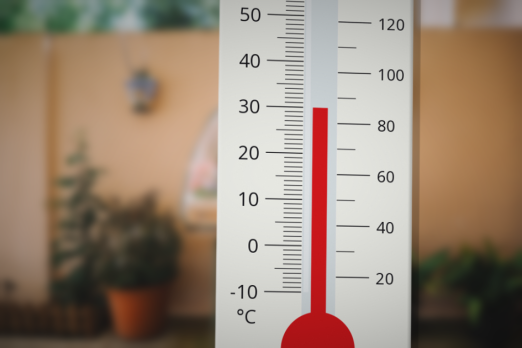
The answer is **30** °C
